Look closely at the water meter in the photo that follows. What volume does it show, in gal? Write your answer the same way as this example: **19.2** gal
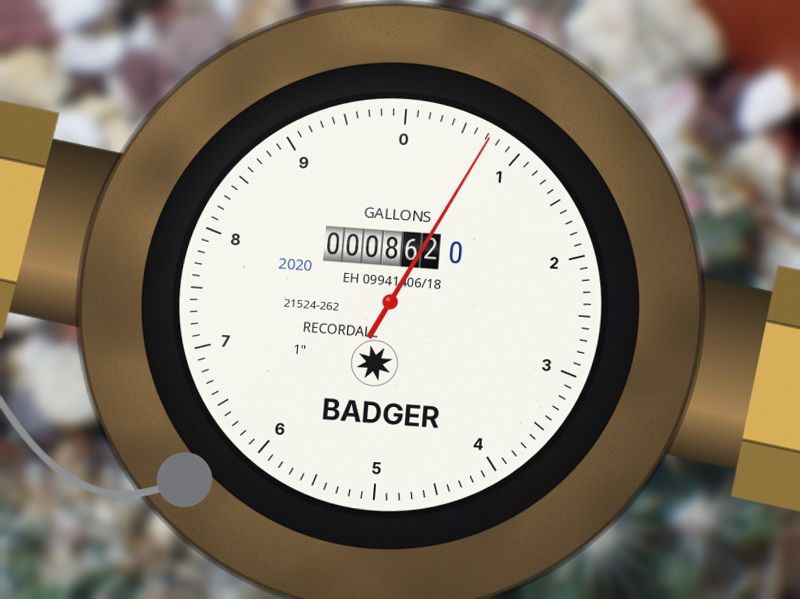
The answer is **8620.7** gal
